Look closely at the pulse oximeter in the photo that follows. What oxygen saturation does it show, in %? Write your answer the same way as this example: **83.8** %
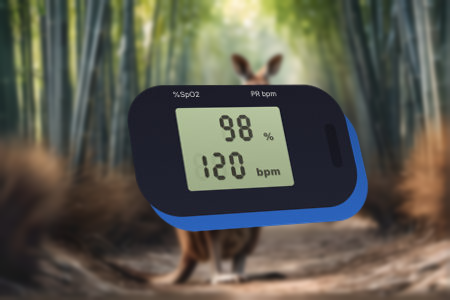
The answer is **98** %
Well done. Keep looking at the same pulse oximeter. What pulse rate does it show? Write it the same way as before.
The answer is **120** bpm
